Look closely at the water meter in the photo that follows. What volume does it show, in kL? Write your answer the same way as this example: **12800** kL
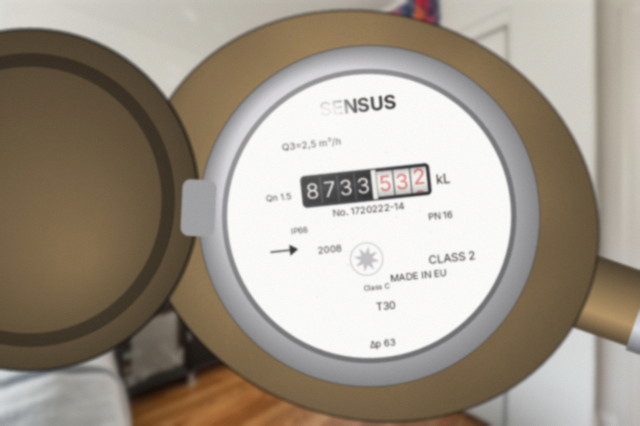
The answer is **8733.532** kL
